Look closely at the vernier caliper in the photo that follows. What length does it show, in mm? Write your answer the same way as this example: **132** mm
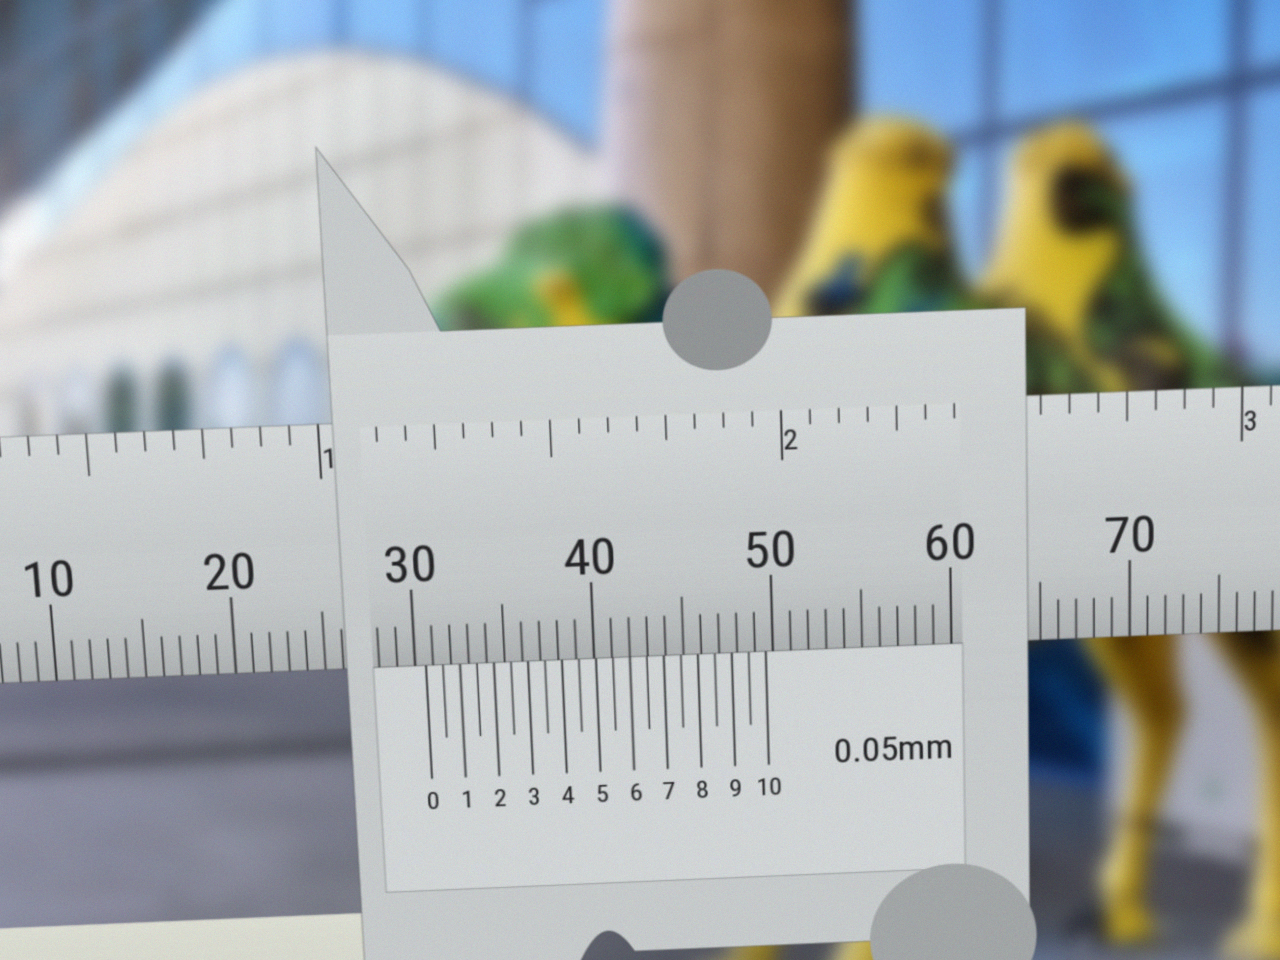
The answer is **30.6** mm
